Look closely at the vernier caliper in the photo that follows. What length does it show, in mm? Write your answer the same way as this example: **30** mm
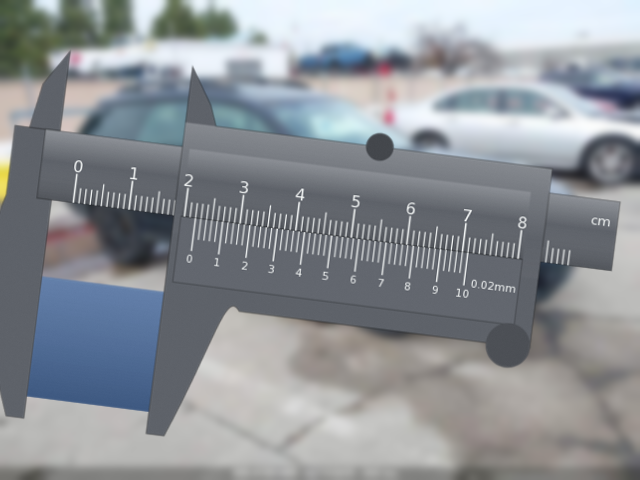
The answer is **22.0** mm
